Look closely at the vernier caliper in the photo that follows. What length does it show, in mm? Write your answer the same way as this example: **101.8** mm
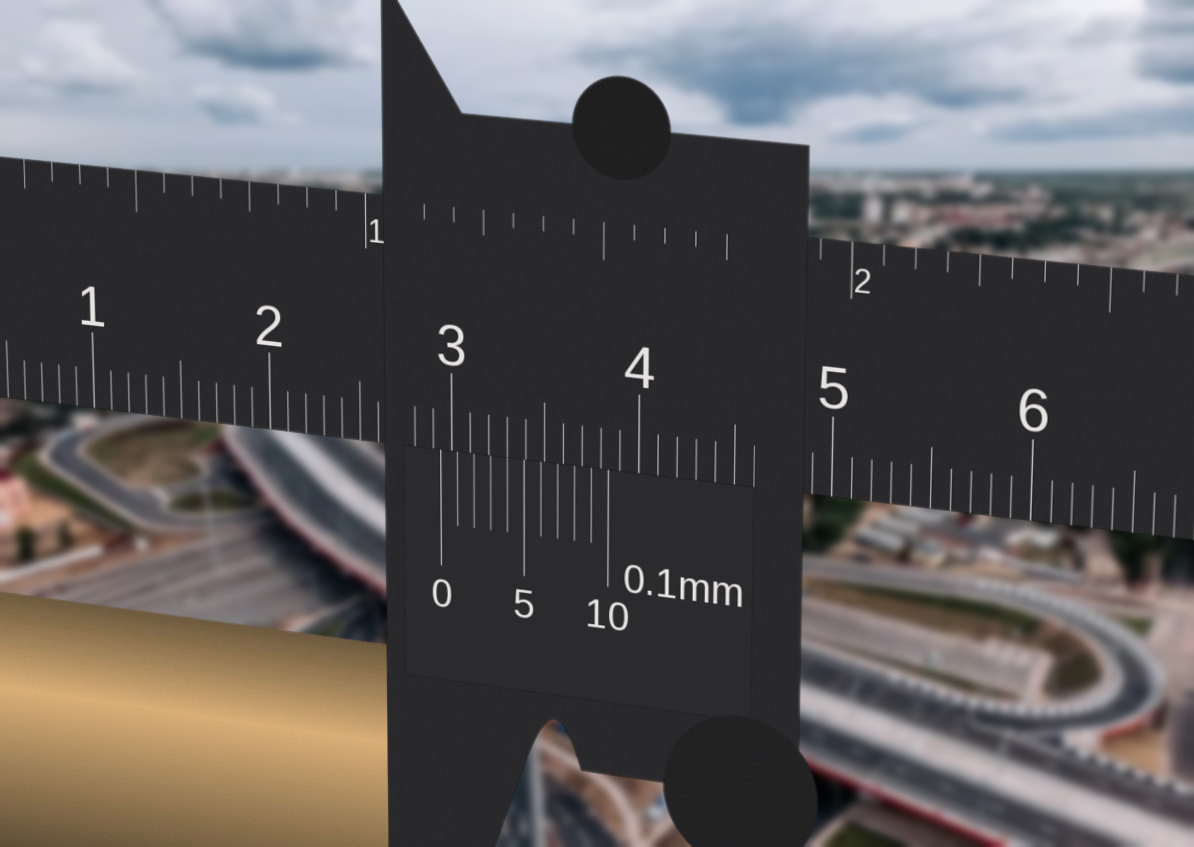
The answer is **29.4** mm
